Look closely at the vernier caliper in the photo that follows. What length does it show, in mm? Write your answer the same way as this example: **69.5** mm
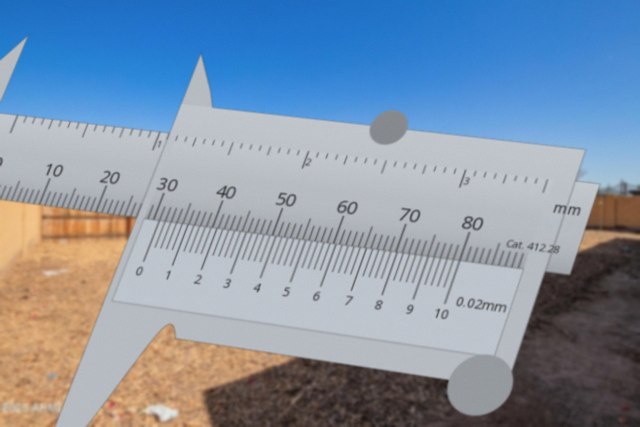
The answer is **31.0** mm
